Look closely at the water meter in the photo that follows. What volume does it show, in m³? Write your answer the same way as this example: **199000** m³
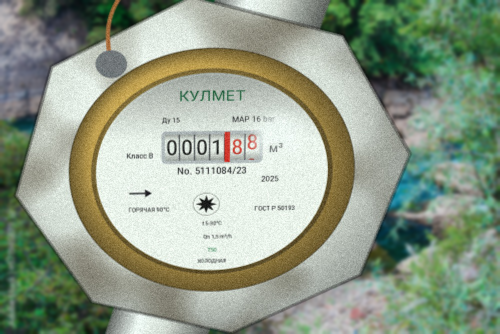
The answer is **1.88** m³
